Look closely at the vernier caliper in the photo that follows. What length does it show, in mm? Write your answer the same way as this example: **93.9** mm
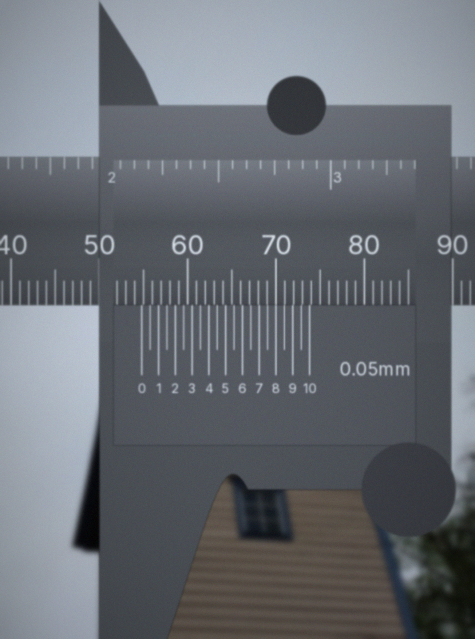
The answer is **54.8** mm
